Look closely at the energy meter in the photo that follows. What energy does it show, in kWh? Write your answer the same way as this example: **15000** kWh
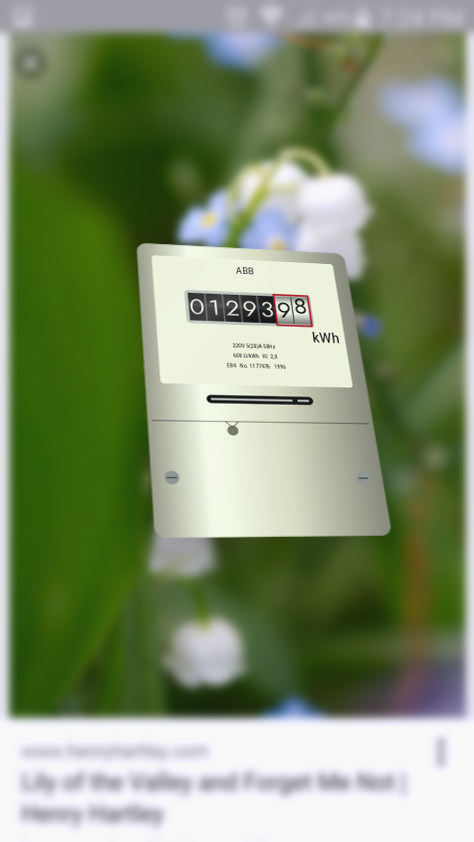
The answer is **1293.98** kWh
